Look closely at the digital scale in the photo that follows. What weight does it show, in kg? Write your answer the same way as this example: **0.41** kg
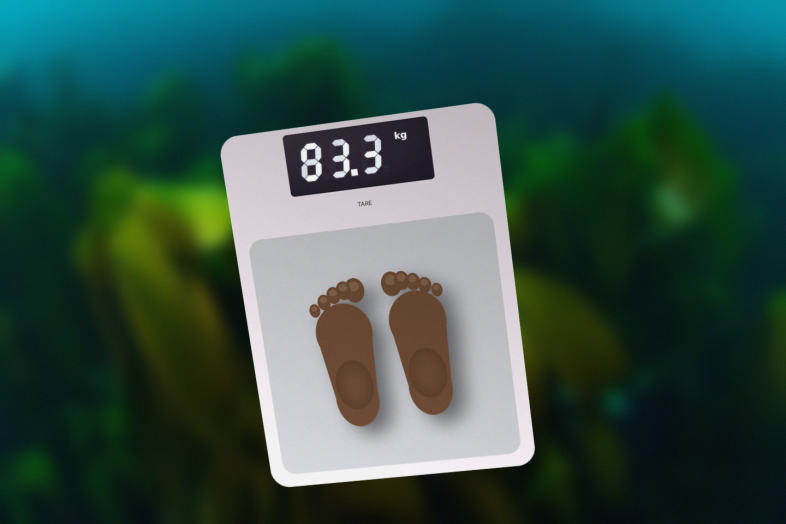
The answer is **83.3** kg
